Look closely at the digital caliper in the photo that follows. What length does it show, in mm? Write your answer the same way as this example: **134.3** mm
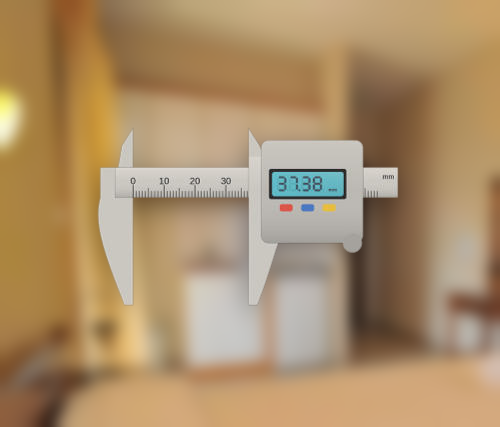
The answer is **37.38** mm
